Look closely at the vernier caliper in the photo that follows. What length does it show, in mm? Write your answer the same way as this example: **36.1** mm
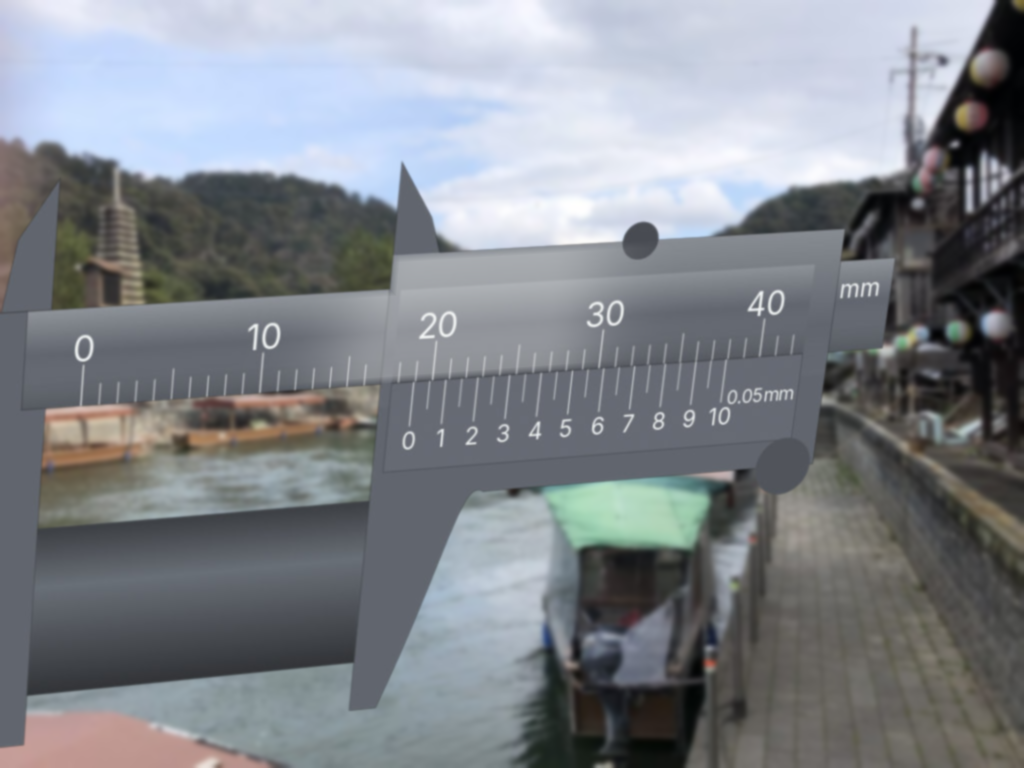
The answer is **18.9** mm
